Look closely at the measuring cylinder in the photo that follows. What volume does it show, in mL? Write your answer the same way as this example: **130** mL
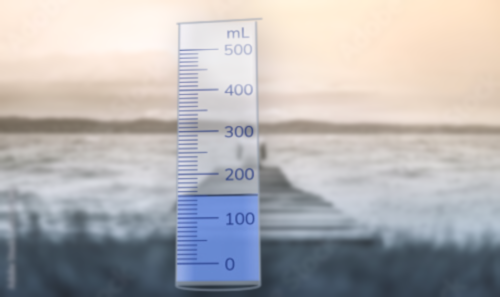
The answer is **150** mL
